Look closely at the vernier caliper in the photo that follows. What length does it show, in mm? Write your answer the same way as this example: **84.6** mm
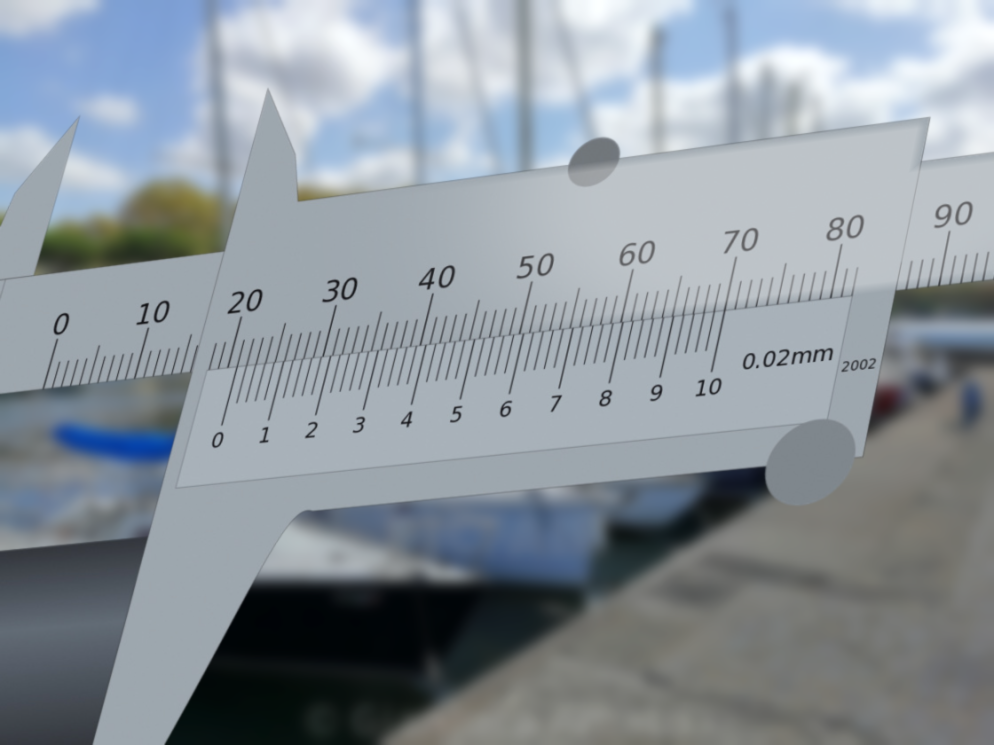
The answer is **21.0** mm
